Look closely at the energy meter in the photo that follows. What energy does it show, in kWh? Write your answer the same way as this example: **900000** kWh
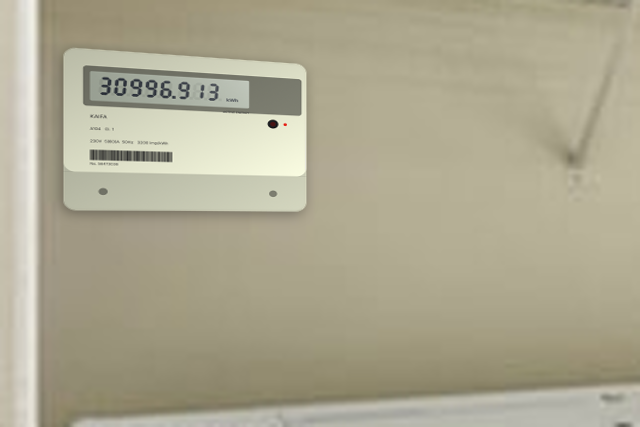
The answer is **30996.913** kWh
